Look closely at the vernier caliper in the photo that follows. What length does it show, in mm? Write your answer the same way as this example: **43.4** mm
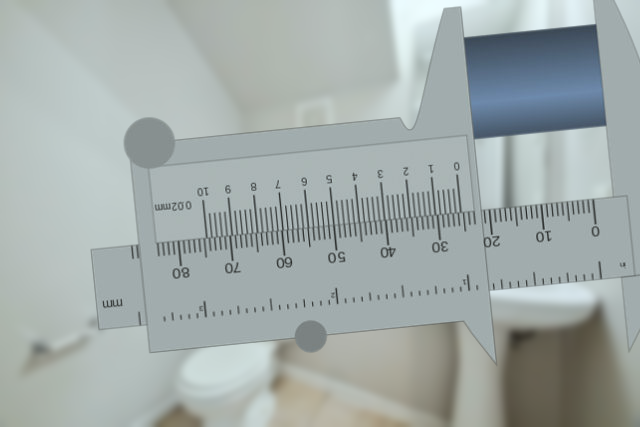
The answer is **25.5** mm
